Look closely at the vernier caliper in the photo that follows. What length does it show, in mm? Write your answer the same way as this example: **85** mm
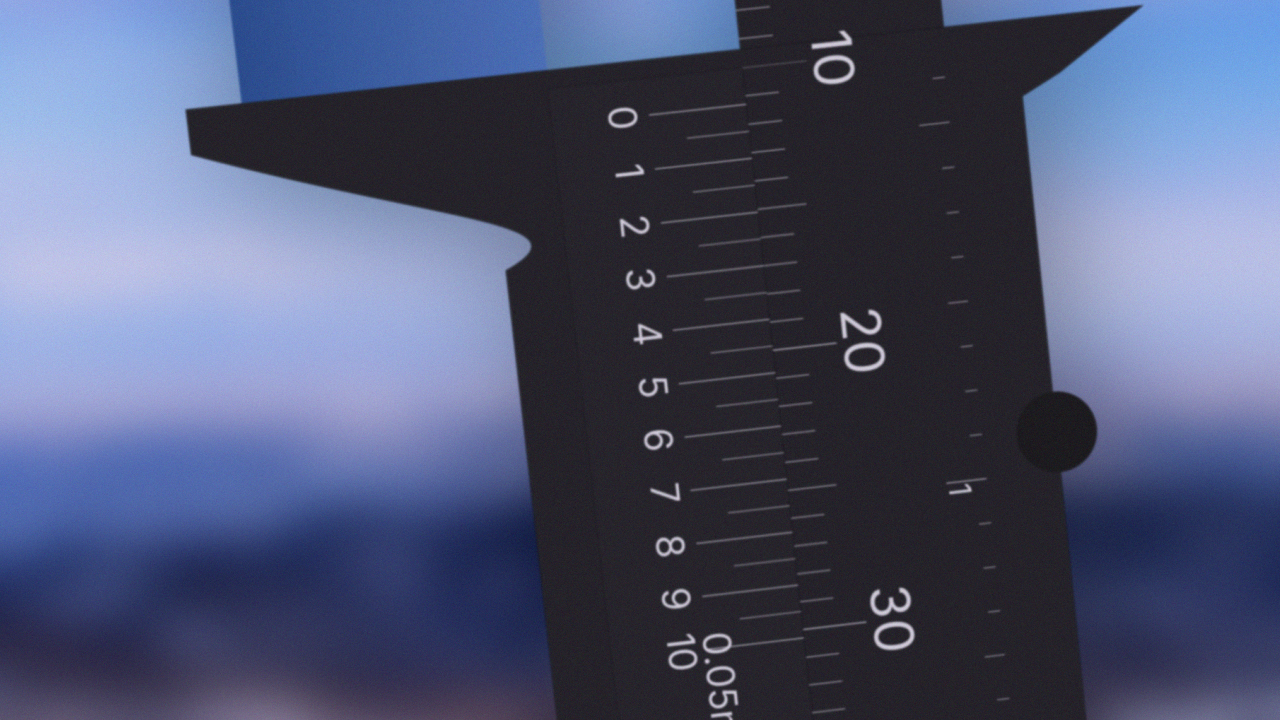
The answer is **11.3** mm
